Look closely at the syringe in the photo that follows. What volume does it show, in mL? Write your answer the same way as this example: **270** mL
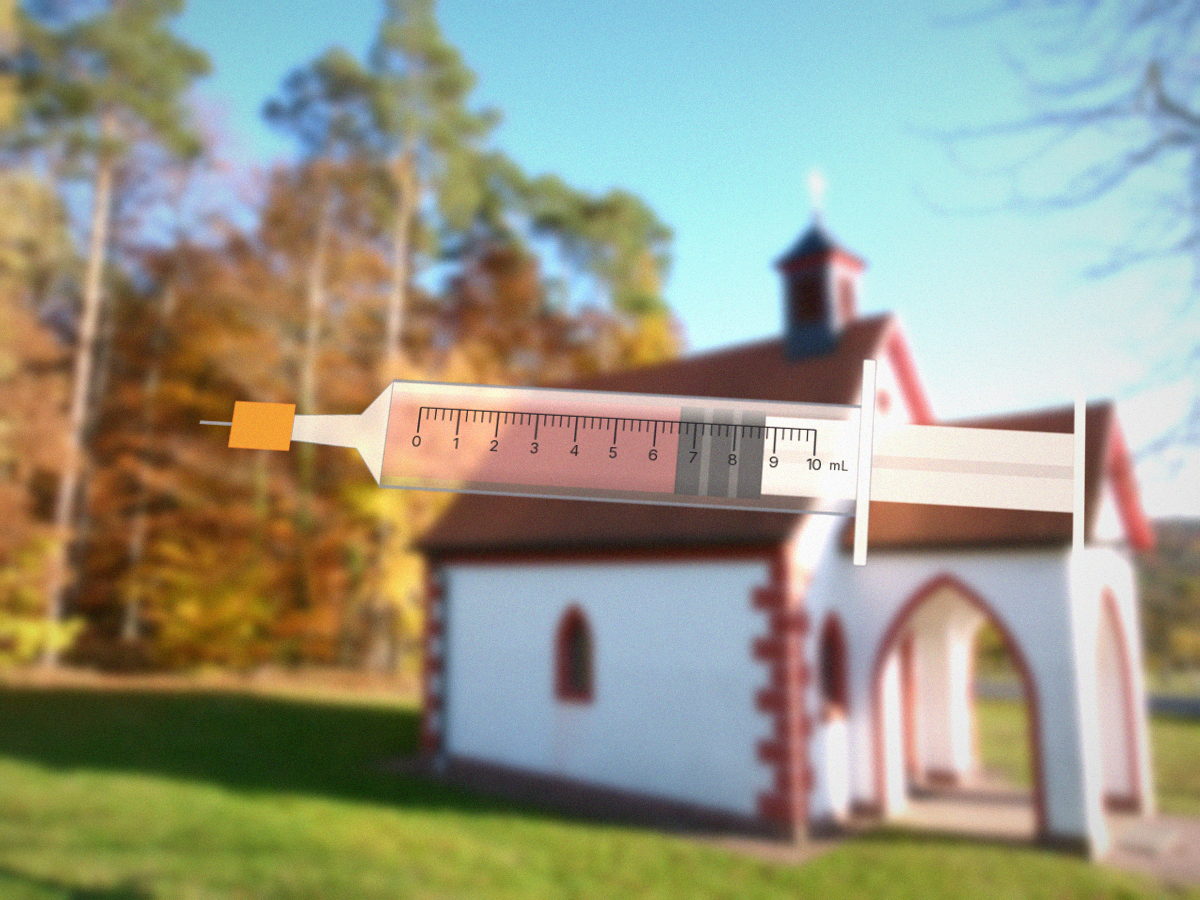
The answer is **6.6** mL
